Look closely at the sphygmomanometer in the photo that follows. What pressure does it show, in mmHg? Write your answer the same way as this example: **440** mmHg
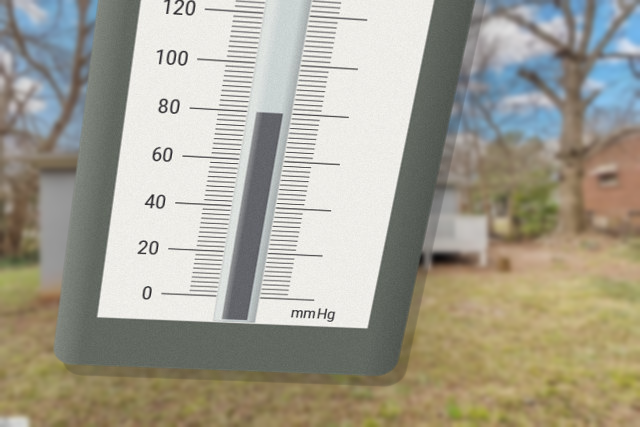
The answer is **80** mmHg
